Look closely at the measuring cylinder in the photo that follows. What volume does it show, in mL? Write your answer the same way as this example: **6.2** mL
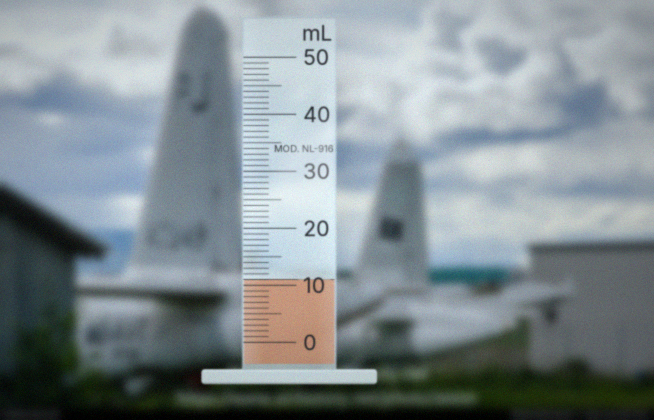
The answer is **11** mL
